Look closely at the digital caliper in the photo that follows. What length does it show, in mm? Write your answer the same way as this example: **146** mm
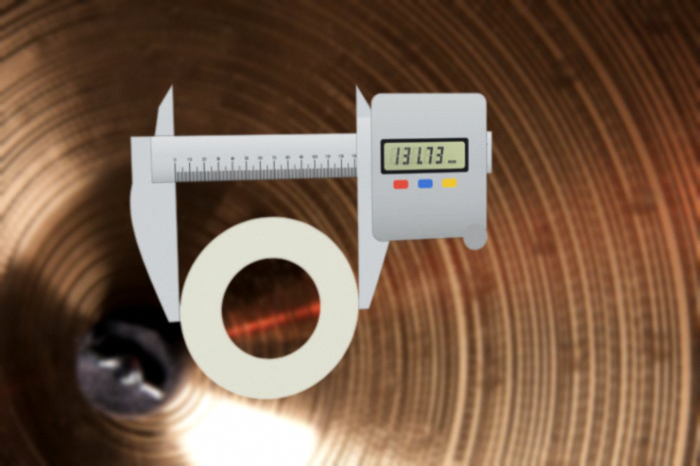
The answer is **131.73** mm
